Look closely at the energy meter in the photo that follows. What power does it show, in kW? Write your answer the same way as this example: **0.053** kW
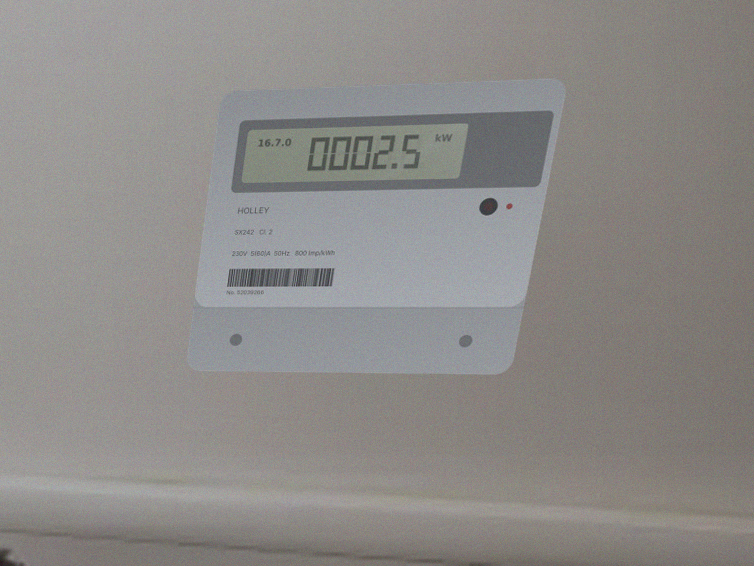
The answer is **2.5** kW
